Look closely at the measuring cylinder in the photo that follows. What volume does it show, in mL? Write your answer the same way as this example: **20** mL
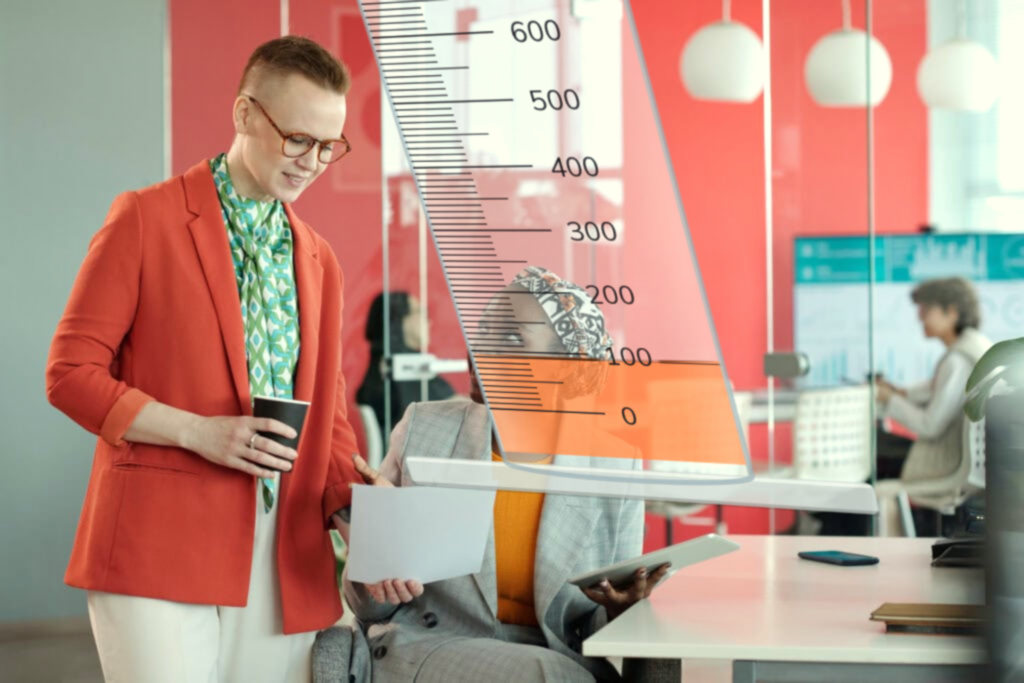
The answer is **90** mL
